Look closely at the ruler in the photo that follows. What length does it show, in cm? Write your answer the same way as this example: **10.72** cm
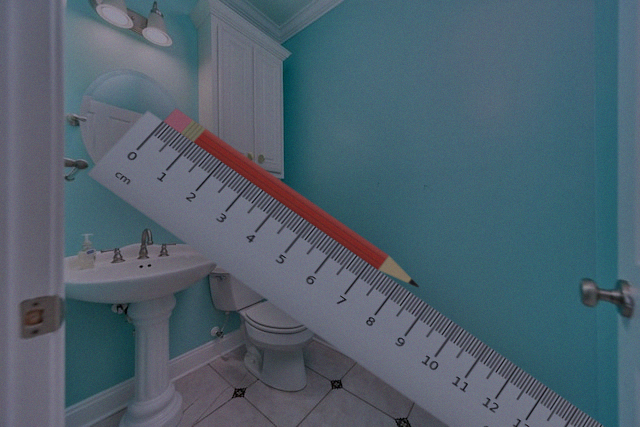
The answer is **8.5** cm
